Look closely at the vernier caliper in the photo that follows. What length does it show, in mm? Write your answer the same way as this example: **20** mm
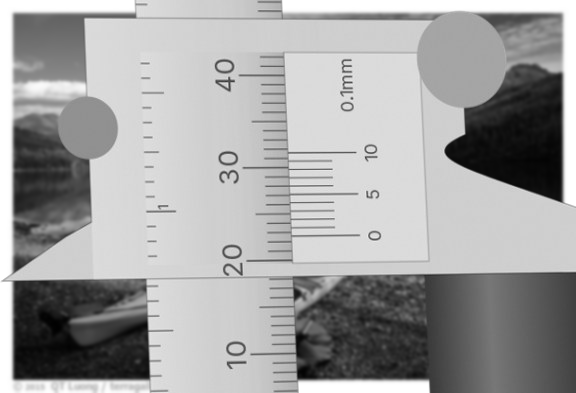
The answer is **22.6** mm
